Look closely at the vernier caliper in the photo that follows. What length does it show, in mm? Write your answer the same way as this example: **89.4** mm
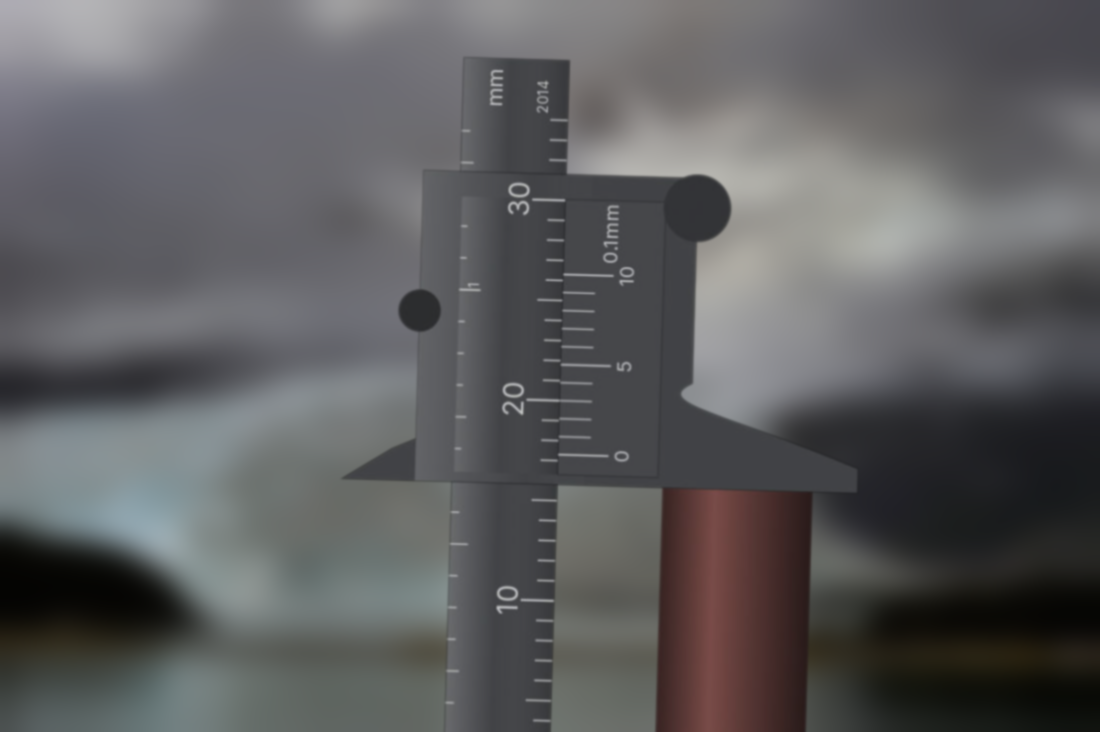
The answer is **17.3** mm
